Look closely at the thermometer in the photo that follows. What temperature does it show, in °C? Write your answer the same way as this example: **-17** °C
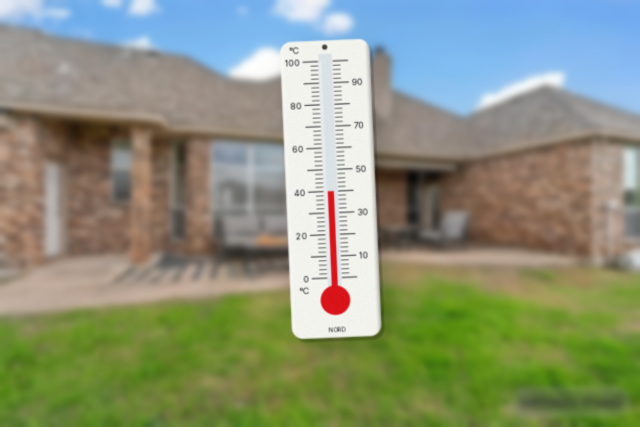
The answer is **40** °C
